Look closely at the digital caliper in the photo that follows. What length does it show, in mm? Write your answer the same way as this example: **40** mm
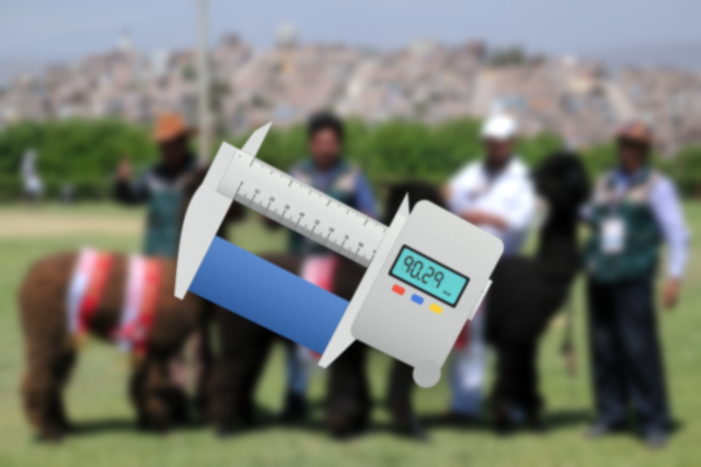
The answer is **90.29** mm
